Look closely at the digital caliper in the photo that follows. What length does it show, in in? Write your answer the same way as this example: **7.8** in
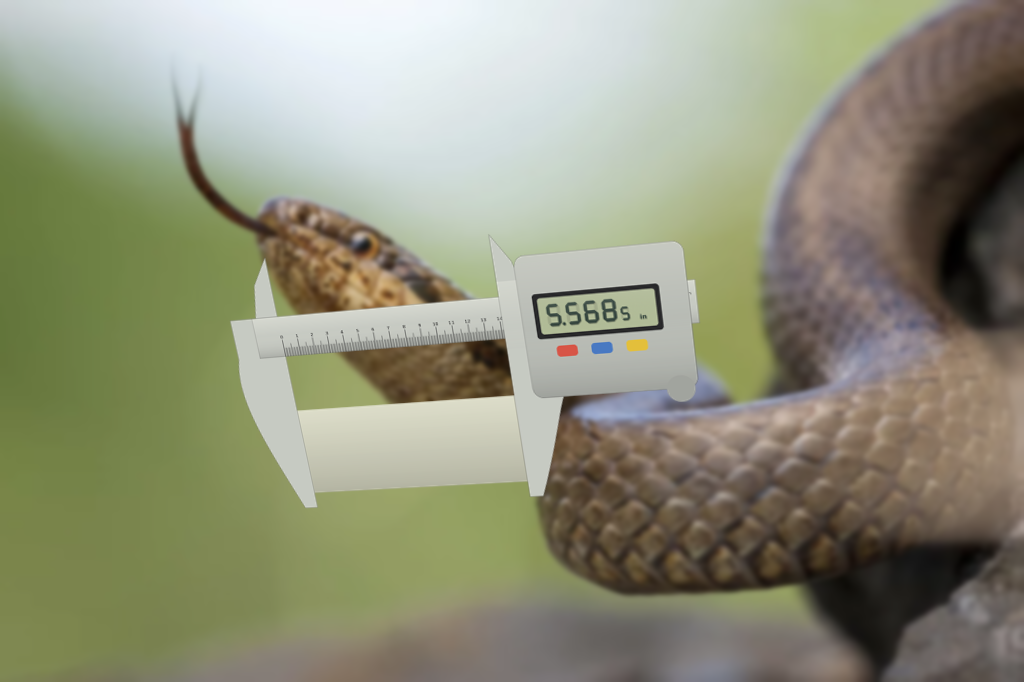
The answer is **5.5685** in
